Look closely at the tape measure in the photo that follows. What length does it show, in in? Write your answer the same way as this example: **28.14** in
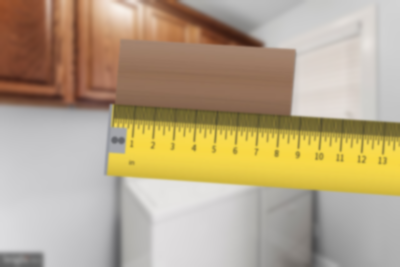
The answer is **8.5** in
